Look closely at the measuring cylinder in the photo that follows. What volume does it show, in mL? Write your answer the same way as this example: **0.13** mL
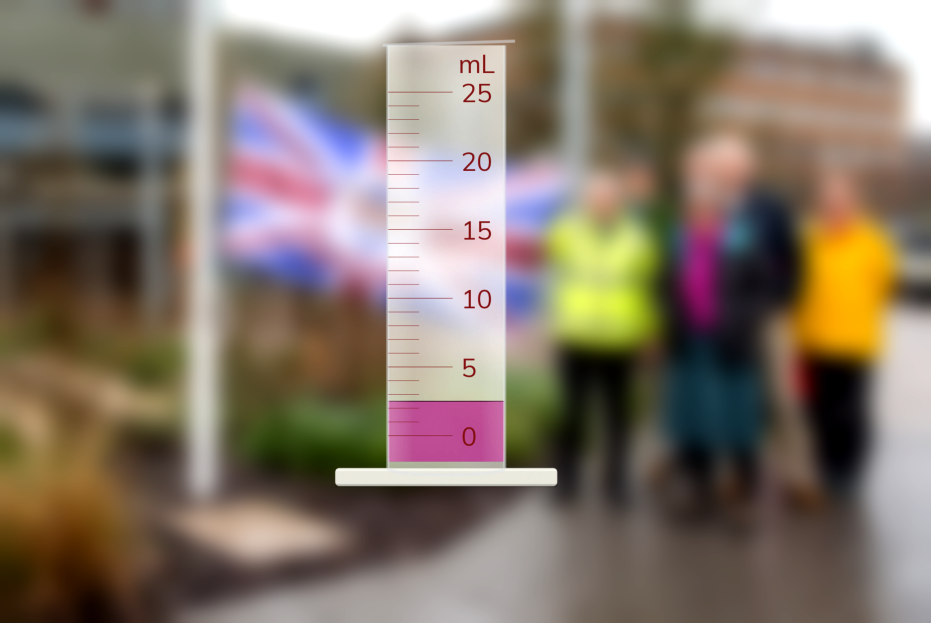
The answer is **2.5** mL
